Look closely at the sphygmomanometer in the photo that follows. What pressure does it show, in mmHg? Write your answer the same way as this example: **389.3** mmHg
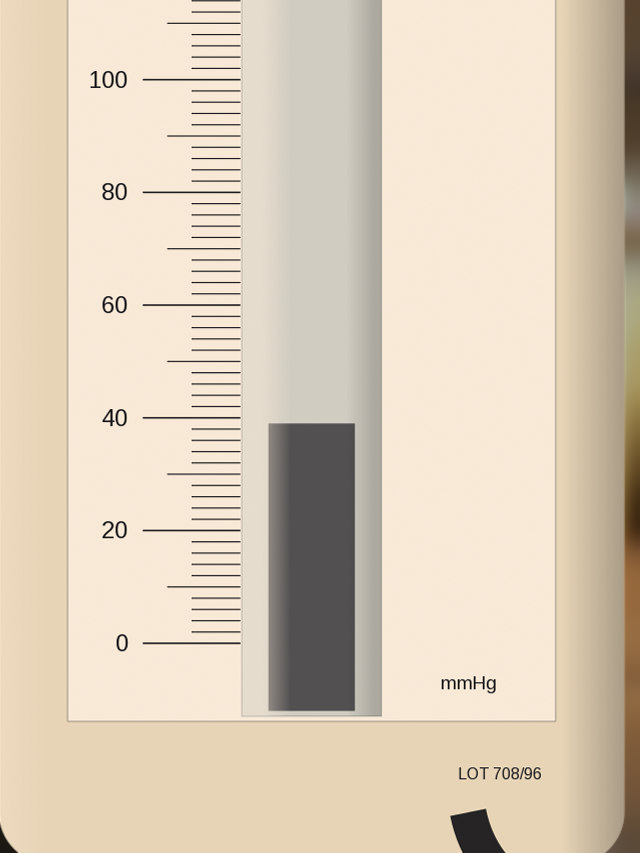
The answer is **39** mmHg
